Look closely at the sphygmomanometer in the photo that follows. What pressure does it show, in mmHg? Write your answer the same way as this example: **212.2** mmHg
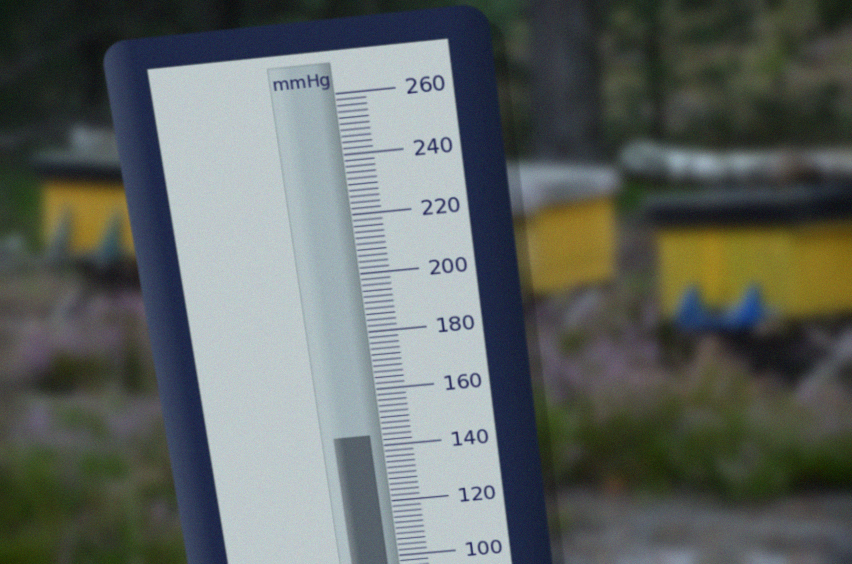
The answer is **144** mmHg
